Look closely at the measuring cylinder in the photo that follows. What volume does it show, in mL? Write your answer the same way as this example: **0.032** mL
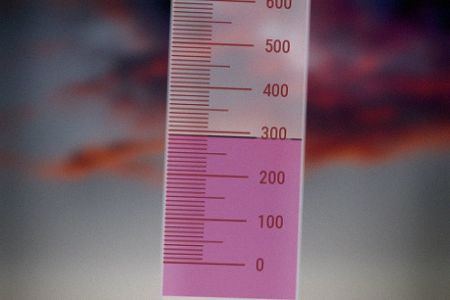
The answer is **290** mL
